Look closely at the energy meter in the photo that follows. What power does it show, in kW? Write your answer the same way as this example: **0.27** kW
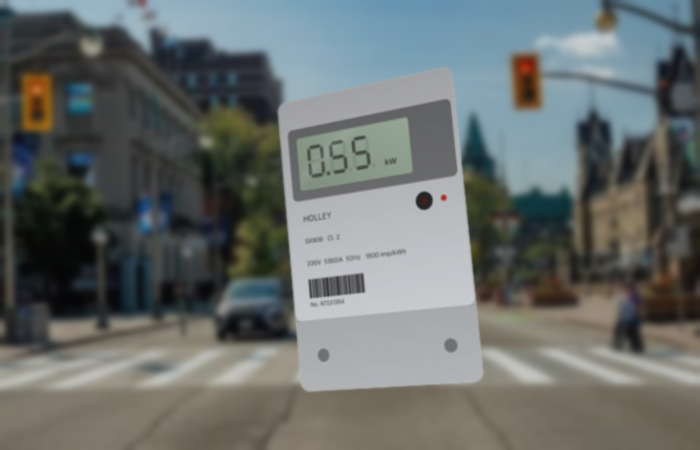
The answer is **0.55** kW
